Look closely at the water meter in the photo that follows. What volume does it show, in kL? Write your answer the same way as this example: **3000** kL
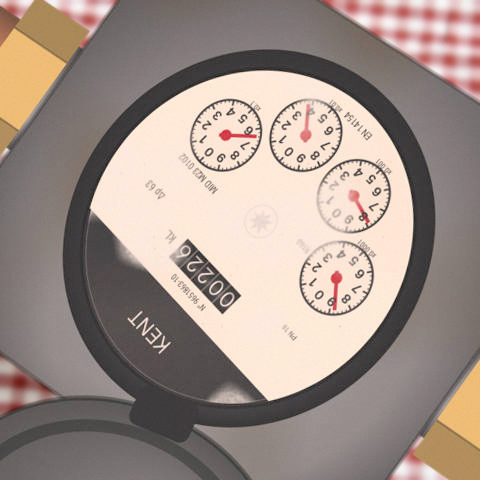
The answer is **226.6378** kL
